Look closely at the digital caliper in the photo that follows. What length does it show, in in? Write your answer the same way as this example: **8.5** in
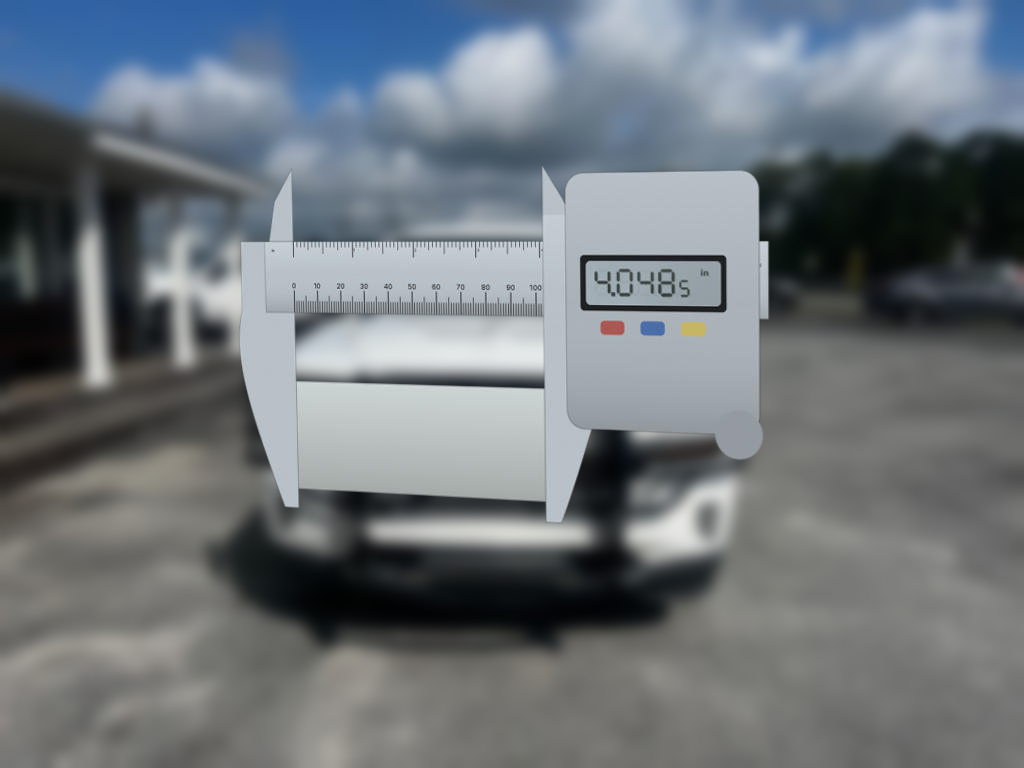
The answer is **4.0485** in
